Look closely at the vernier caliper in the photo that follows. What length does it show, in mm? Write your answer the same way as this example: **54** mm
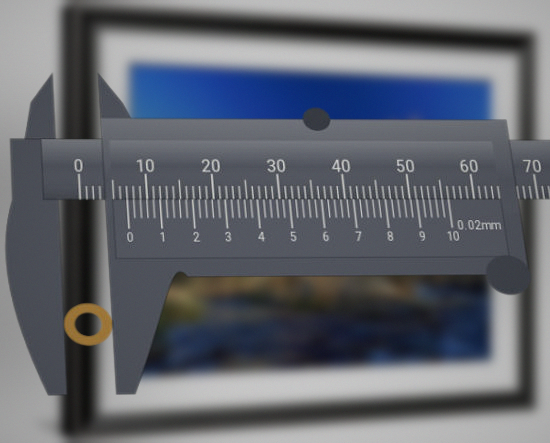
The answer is **7.0** mm
